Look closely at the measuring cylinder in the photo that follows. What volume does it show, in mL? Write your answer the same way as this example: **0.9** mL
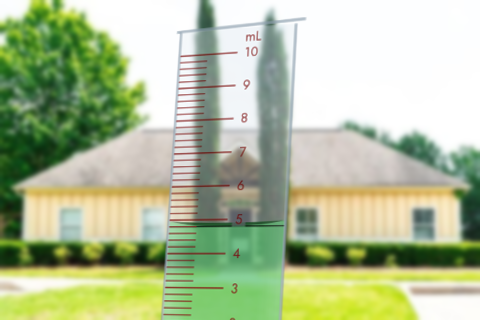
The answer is **4.8** mL
